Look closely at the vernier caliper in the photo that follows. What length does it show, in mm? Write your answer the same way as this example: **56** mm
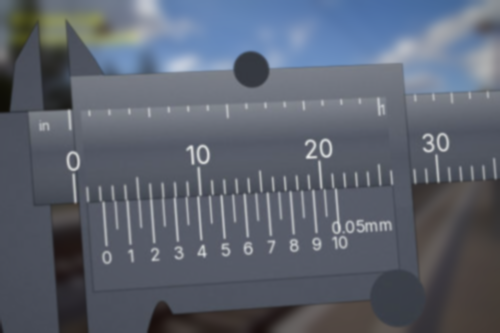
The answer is **2.2** mm
